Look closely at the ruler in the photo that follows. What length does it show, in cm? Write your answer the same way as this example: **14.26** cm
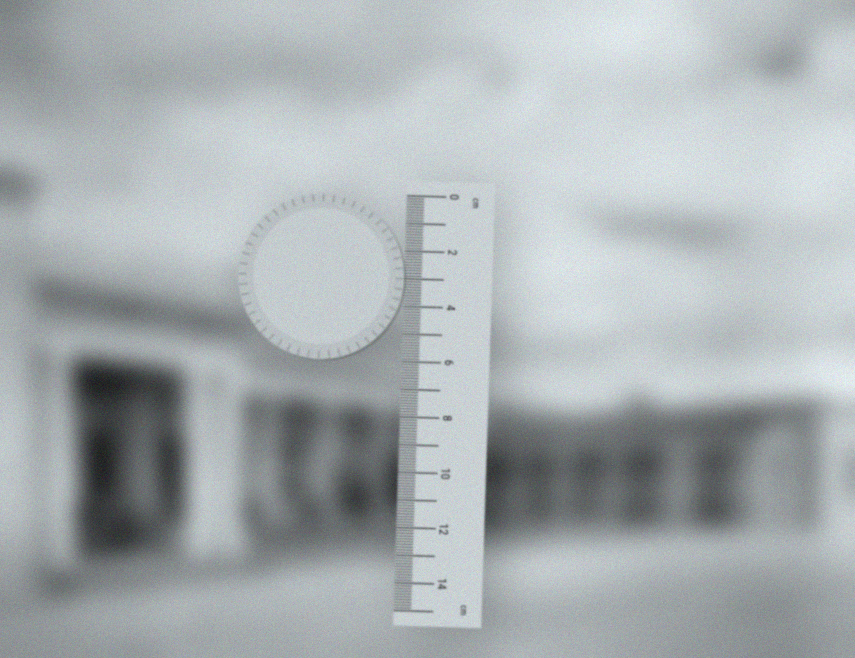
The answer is **6** cm
